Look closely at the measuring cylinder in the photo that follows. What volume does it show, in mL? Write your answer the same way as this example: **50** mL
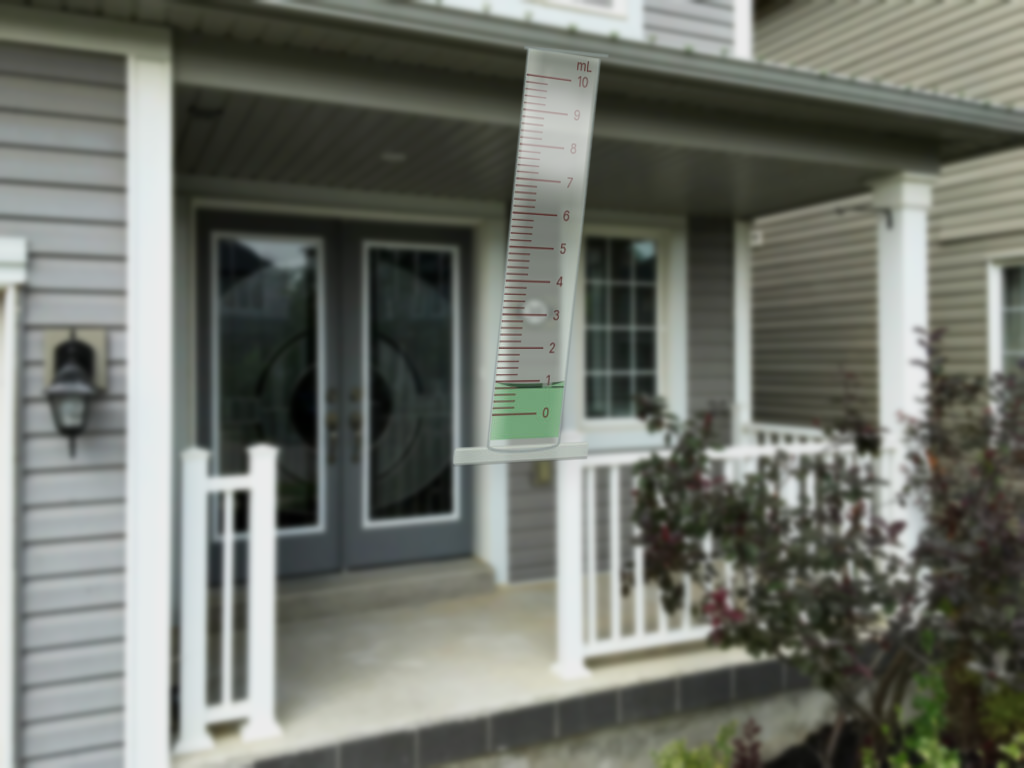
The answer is **0.8** mL
